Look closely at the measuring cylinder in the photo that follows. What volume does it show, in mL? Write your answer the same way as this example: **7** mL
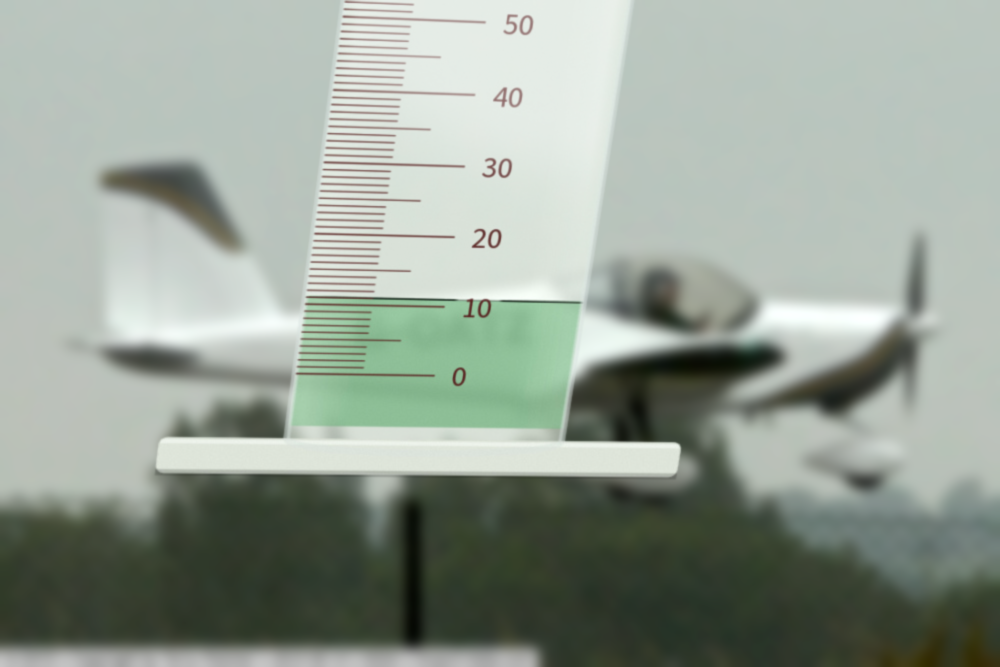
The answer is **11** mL
